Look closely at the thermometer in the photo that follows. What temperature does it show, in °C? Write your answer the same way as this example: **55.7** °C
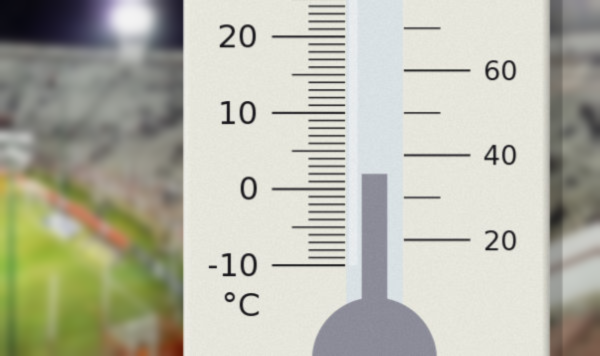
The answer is **2** °C
